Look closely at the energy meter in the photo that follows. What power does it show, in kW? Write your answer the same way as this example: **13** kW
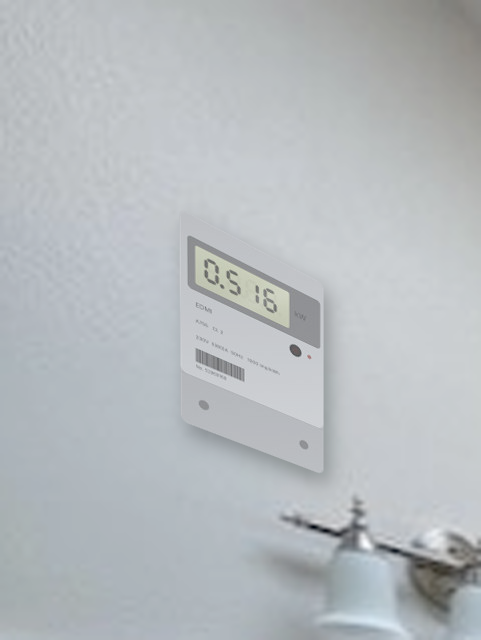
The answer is **0.516** kW
